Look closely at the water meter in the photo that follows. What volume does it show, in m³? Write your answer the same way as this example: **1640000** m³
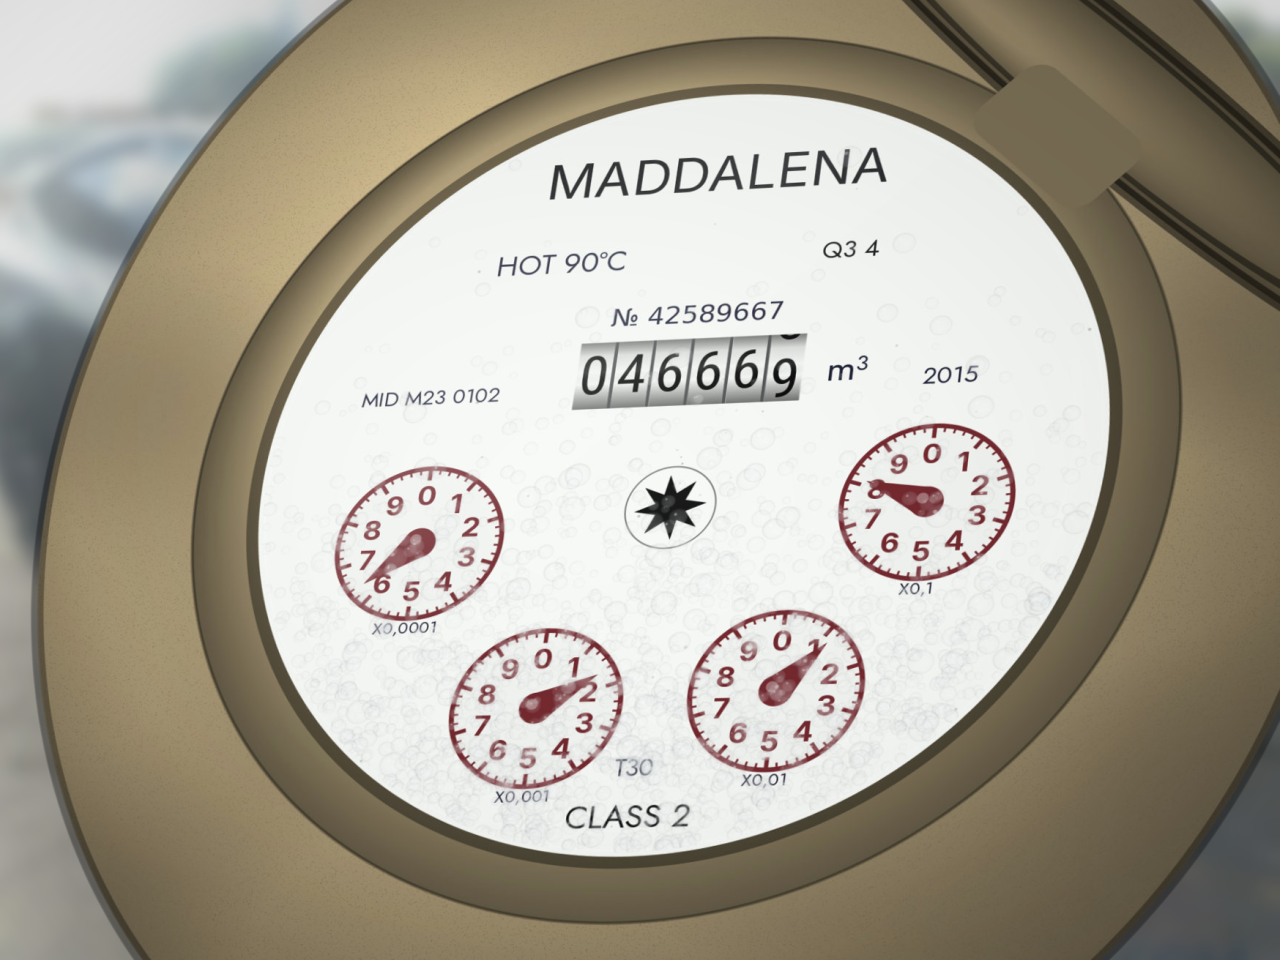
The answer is **46668.8116** m³
